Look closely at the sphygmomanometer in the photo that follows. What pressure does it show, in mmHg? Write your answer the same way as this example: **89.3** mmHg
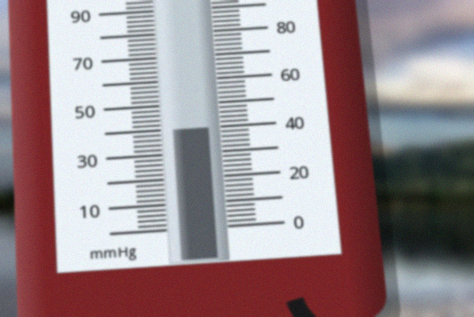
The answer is **40** mmHg
